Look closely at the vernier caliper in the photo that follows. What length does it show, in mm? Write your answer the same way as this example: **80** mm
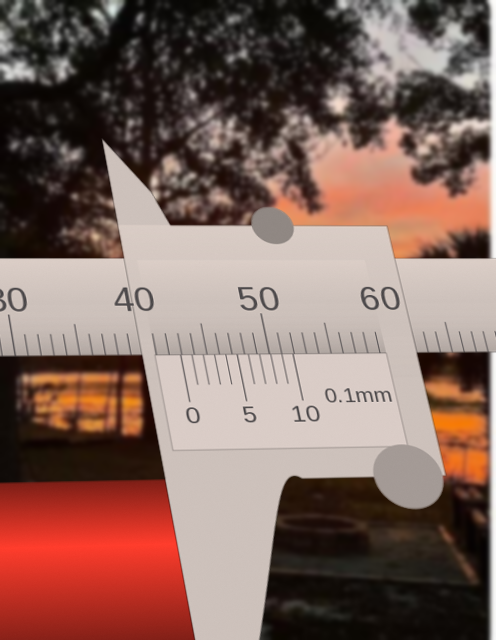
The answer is **42.9** mm
